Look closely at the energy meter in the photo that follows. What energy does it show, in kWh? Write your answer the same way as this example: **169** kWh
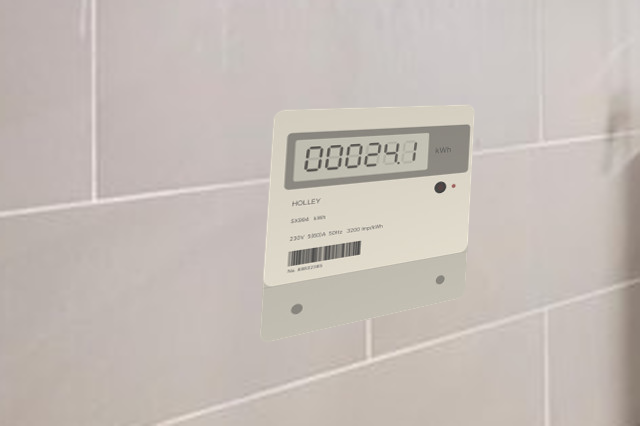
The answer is **24.1** kWh
